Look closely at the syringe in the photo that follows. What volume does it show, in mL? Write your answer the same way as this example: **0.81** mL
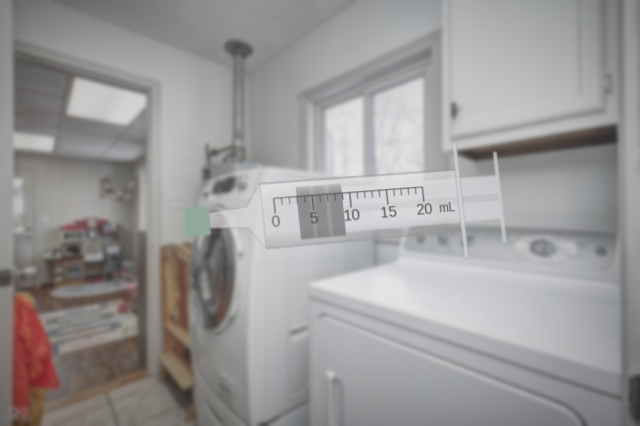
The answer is **3** mL
